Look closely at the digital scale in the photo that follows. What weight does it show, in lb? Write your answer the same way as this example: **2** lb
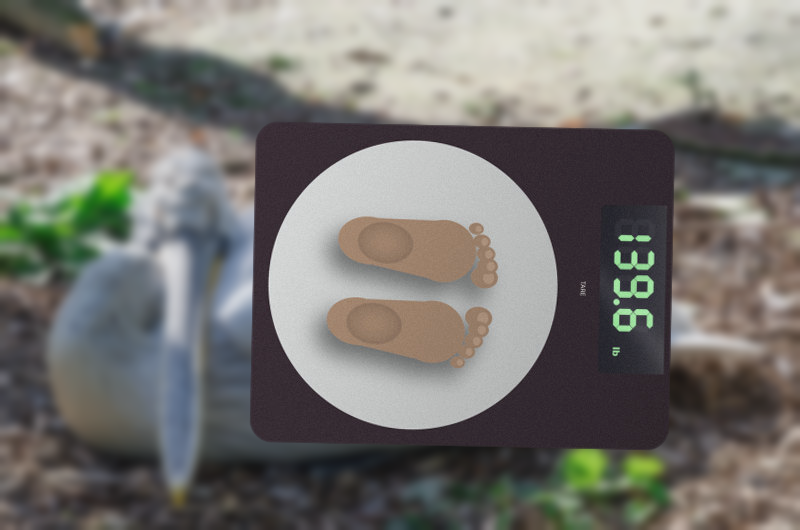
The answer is **139.6** lb
